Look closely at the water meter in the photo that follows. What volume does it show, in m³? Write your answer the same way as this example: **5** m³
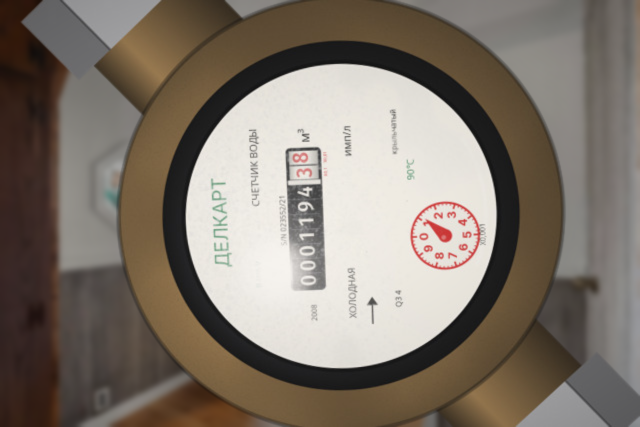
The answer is **1194.381** m³
